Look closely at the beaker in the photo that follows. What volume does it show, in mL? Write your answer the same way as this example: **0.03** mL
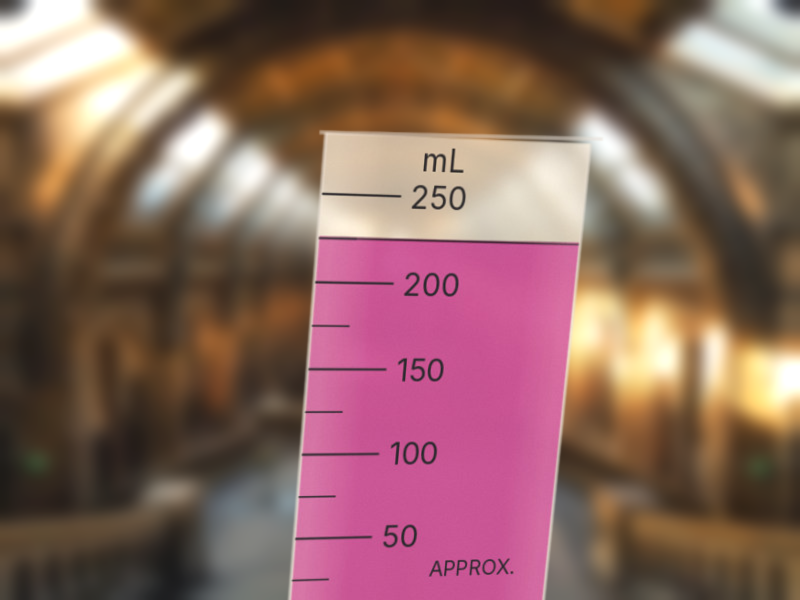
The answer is **225** mL
